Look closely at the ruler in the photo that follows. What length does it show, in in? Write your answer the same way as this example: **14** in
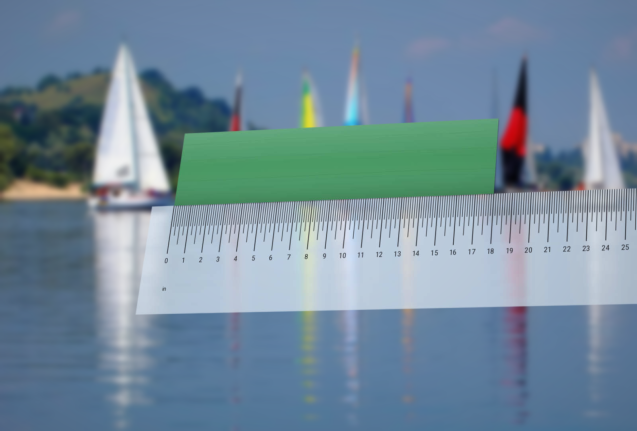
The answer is **18** in
